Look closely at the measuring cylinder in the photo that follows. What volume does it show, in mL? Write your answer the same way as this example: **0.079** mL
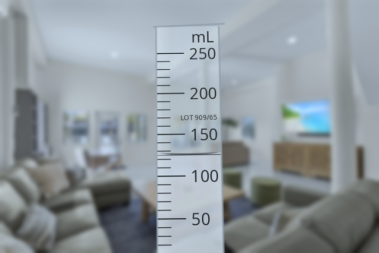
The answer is **125** mL
